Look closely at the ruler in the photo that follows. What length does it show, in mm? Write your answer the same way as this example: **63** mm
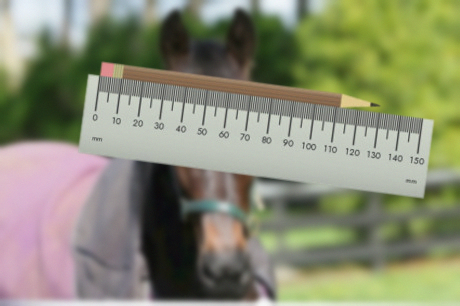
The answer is **130** mm
